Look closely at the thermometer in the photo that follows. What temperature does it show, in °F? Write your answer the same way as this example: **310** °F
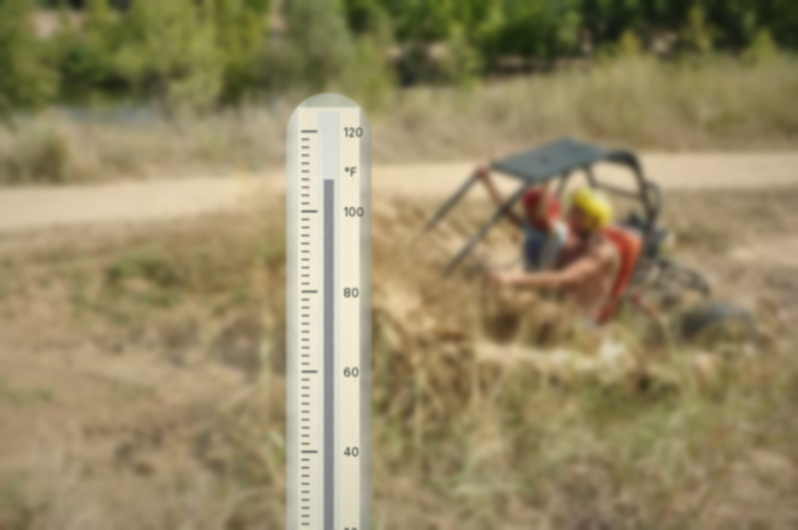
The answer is **108** °F
